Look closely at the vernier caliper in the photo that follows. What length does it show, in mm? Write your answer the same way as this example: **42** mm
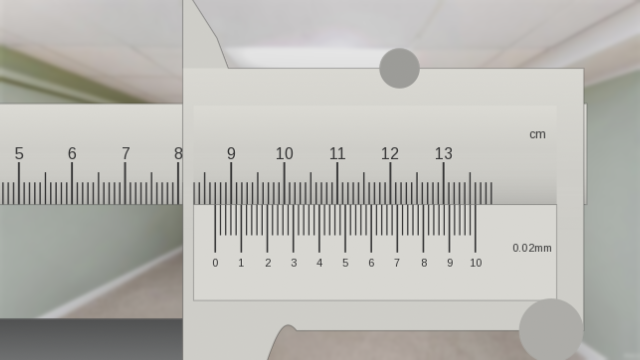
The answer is **87.0** mm
